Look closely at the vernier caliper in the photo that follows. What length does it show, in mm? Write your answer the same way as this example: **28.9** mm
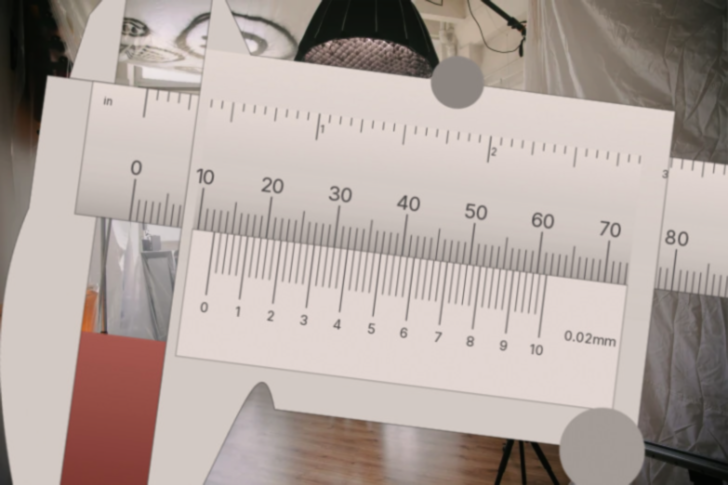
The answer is **12.4** mm
